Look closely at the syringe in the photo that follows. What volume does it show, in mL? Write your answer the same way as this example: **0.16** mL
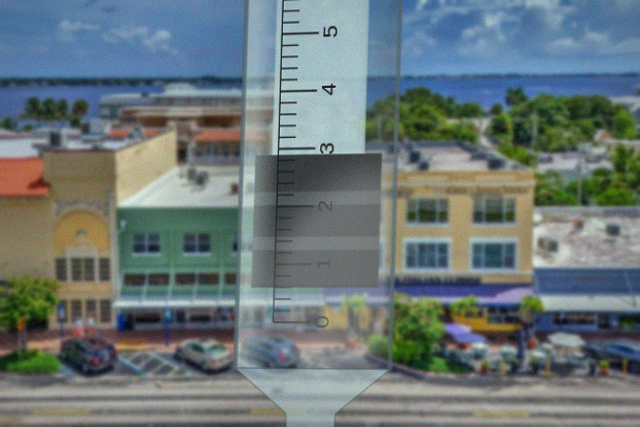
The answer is **0.6** mL
